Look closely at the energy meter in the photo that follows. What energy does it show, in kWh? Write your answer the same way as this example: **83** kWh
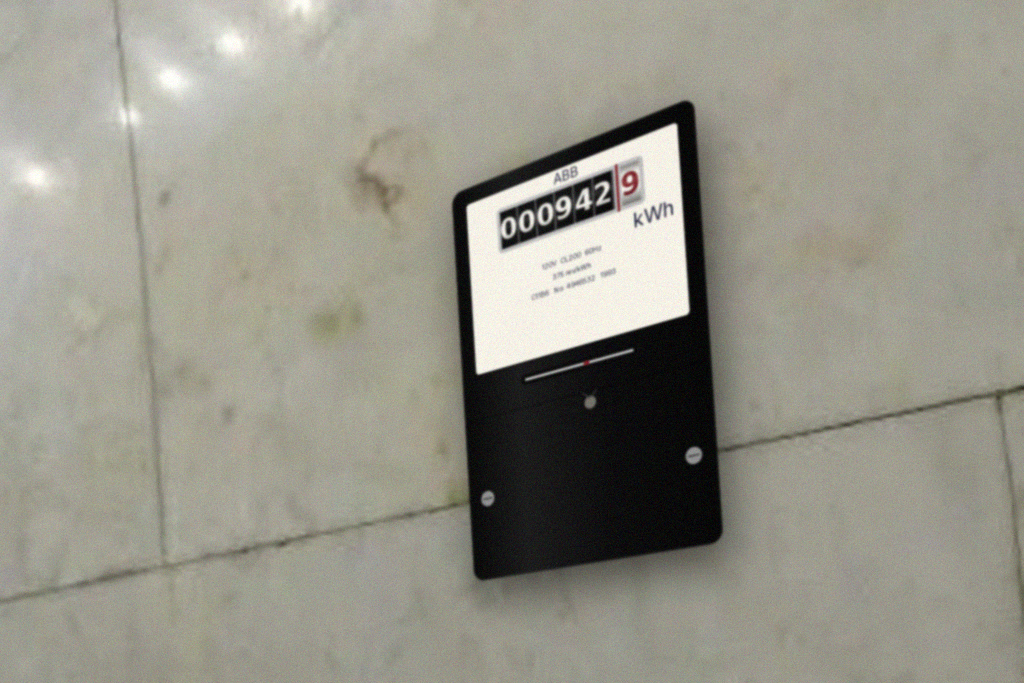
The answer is **942.9** kWh
